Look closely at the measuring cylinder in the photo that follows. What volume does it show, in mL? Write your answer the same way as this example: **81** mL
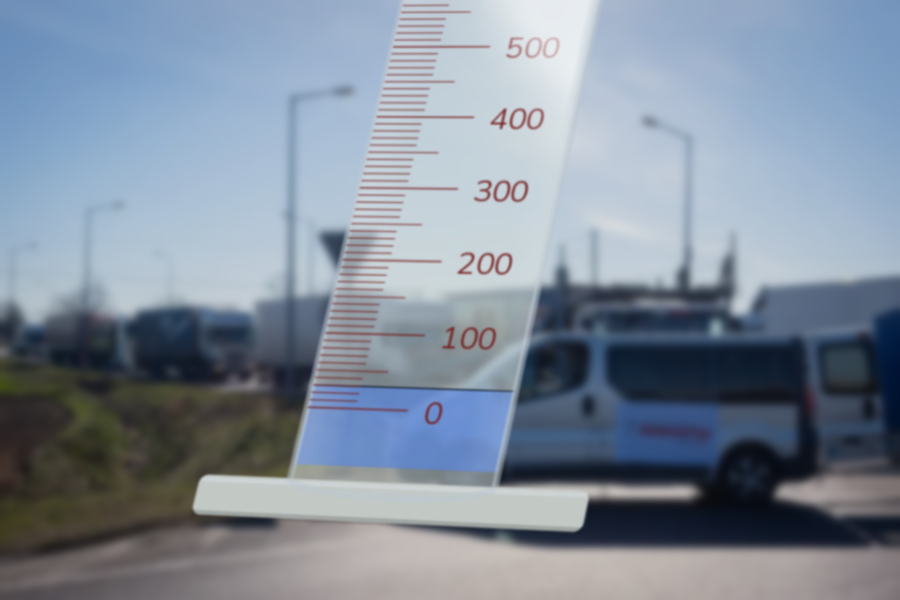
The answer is **30** mL
